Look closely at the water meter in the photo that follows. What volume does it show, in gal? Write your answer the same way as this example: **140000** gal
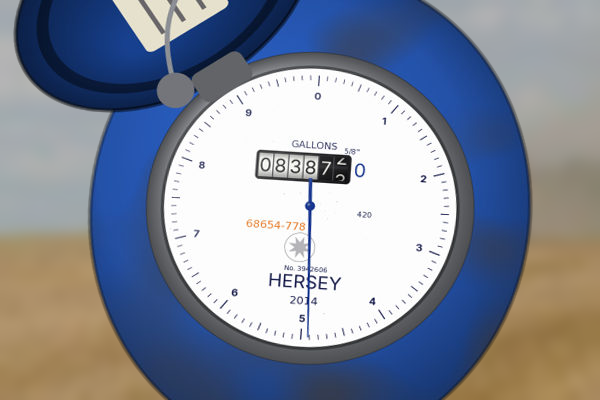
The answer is **838724.9** gal
